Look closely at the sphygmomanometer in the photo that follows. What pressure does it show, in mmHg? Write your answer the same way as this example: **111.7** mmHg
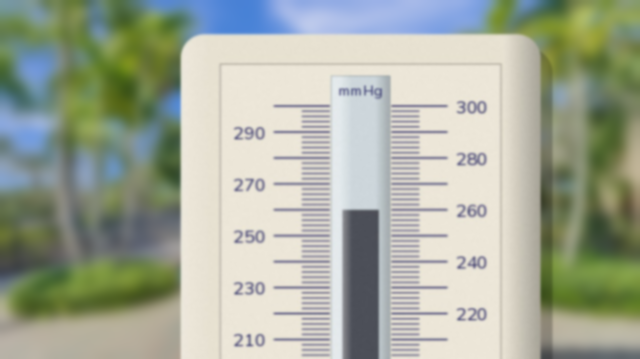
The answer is **260** mmHg
